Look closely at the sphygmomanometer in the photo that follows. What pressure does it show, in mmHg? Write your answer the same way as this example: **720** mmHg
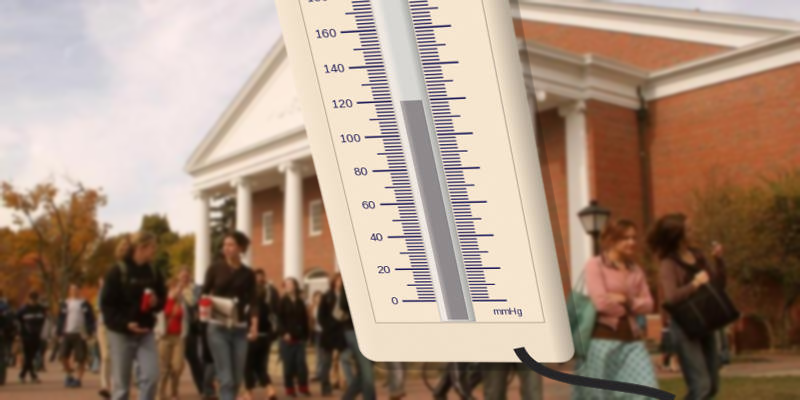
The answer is **120** mmHg
